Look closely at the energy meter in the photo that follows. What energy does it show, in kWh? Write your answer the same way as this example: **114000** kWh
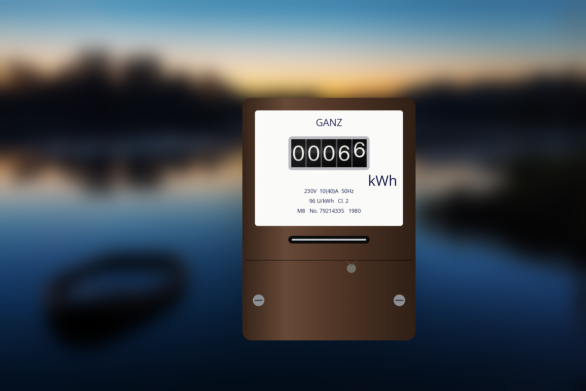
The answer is **66** kWh
